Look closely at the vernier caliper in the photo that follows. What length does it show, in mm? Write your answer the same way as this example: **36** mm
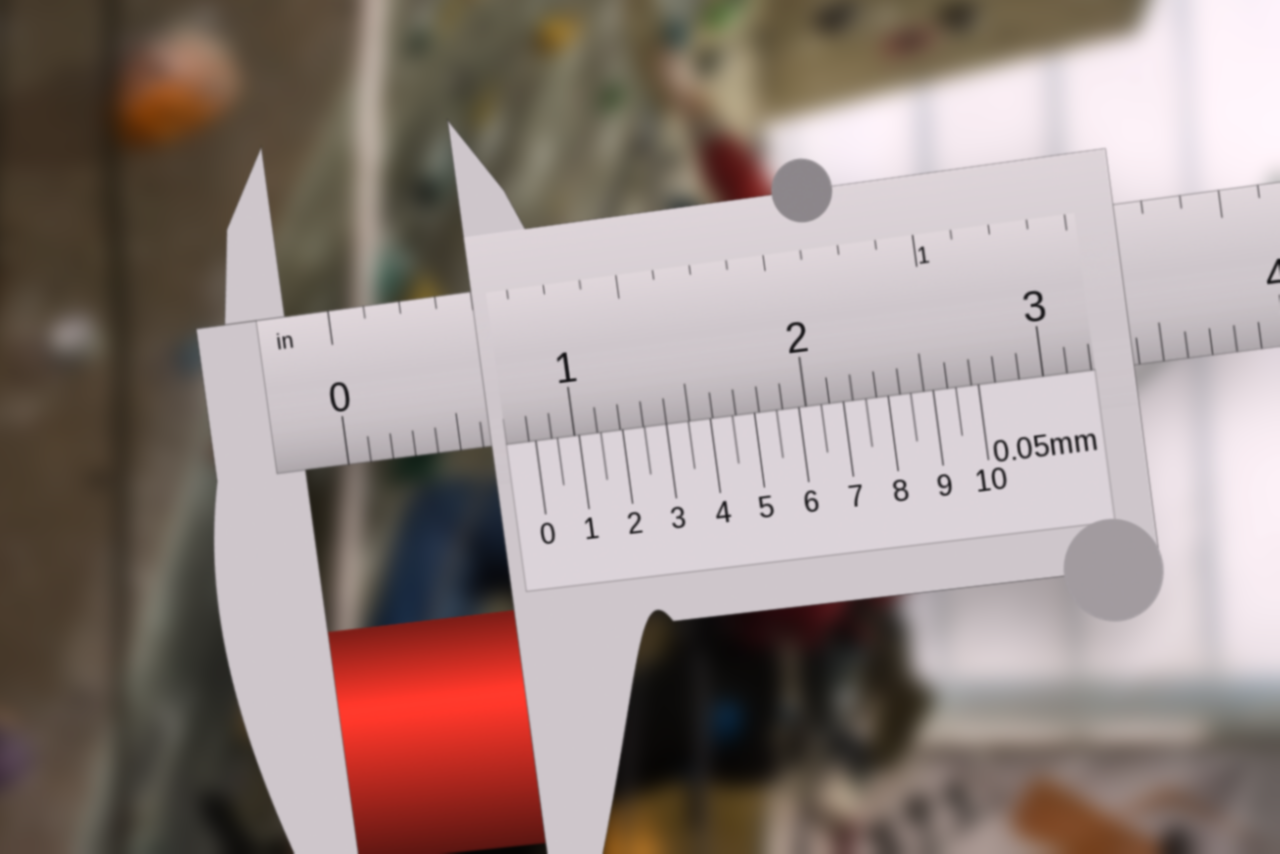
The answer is **8.3** mm
